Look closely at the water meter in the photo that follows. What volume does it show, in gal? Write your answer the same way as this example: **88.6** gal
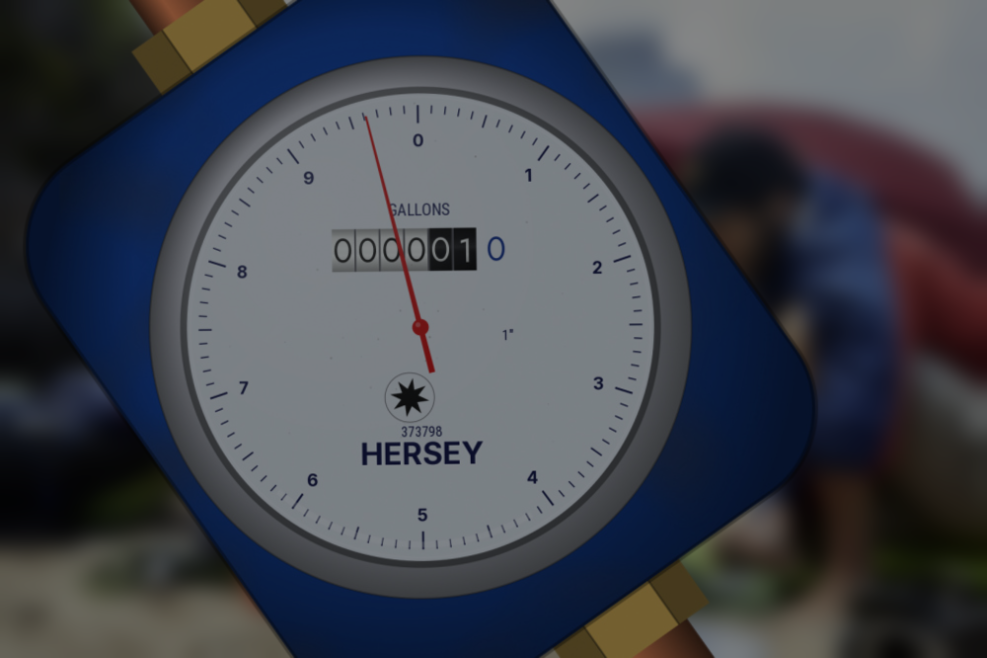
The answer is **9.6** gal
